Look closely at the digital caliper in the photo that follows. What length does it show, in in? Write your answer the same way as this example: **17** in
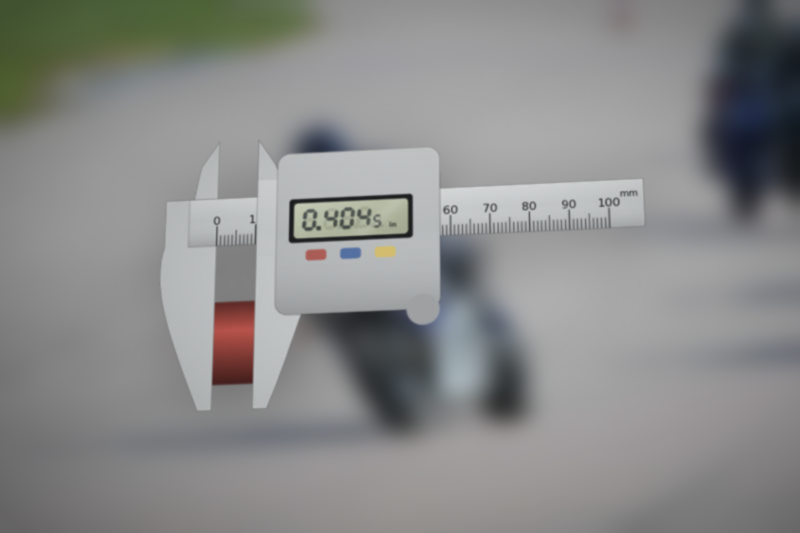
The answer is **0.4045** in
